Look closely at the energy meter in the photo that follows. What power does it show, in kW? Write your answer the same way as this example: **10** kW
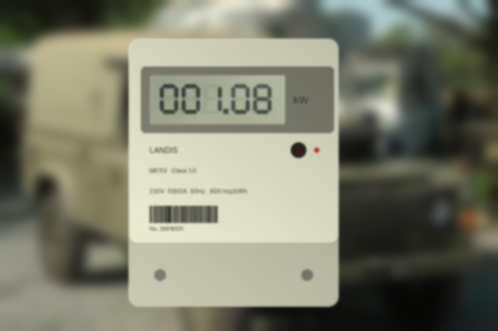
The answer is **1.08** kW
